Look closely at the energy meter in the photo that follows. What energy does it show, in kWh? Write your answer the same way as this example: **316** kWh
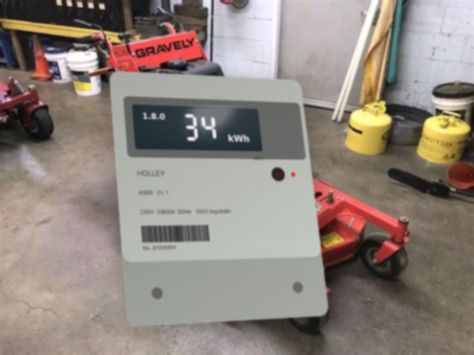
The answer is **34** kWh
